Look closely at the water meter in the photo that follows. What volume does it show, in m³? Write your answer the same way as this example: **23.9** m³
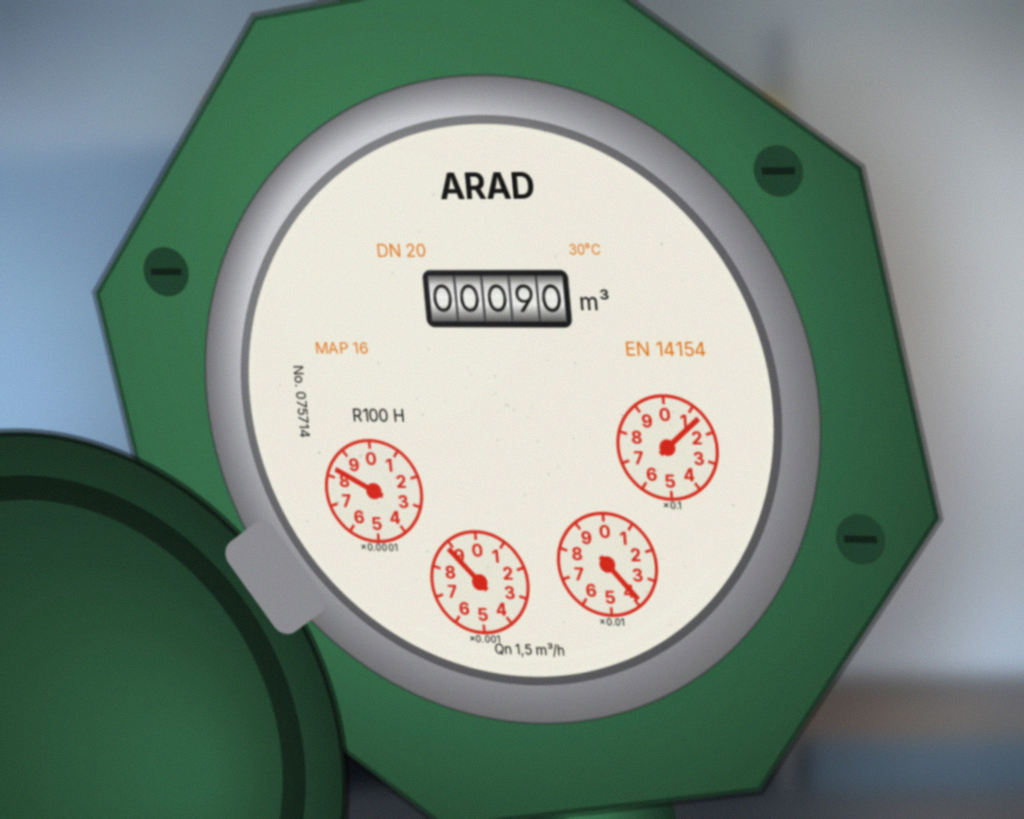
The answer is **90.1388** m³
